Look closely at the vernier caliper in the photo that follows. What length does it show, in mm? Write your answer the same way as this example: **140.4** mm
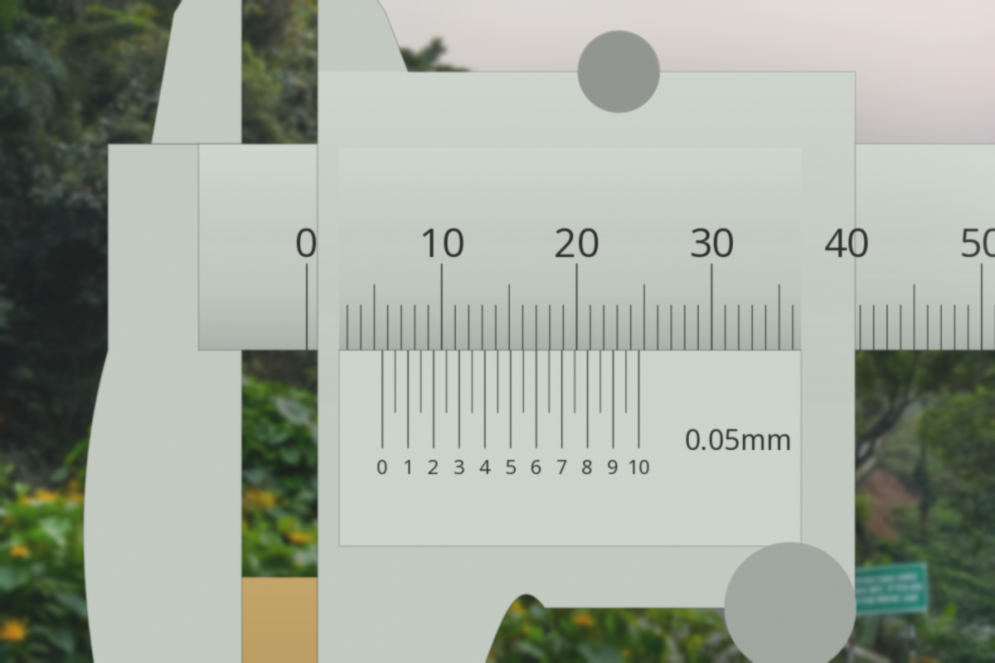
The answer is **5.6** mm
